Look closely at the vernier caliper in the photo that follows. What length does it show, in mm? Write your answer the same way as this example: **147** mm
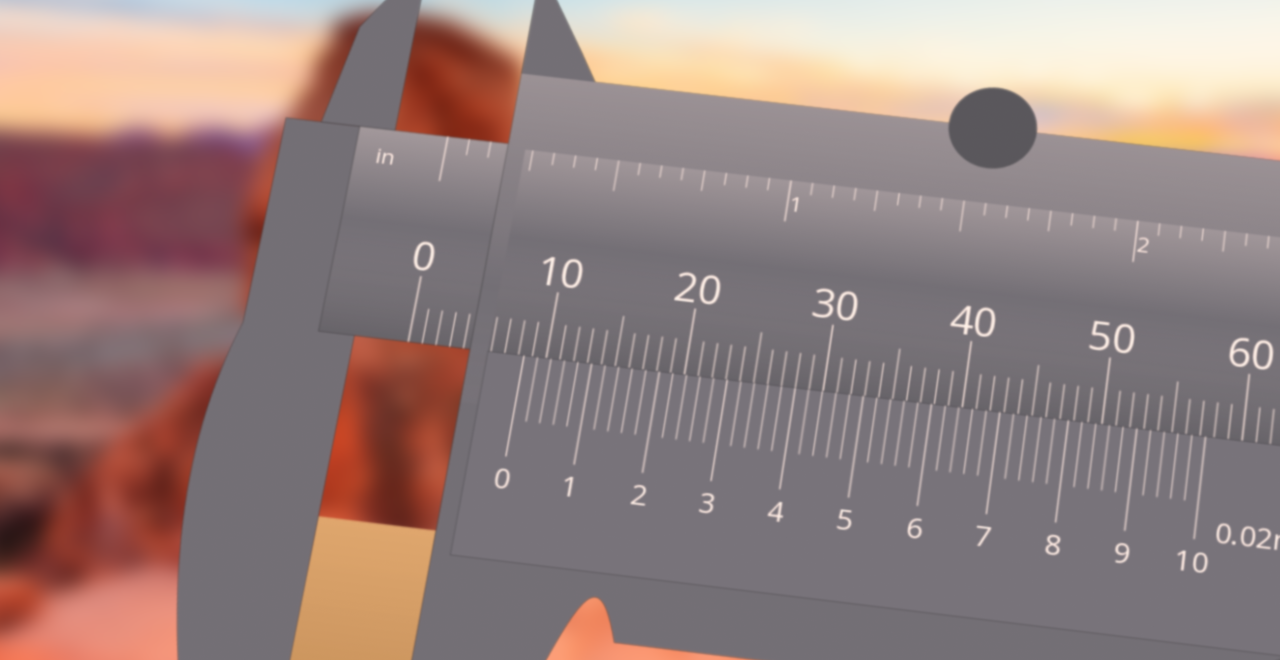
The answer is **8.4** mm
